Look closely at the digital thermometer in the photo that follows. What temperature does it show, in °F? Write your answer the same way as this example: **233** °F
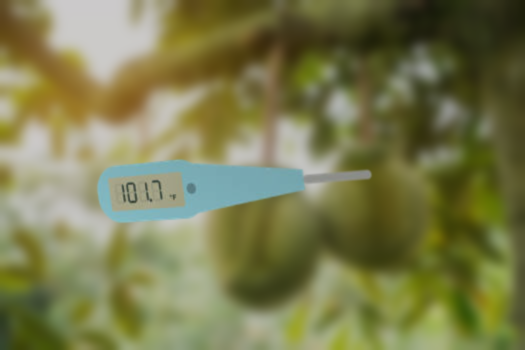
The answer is **101.7** °F
